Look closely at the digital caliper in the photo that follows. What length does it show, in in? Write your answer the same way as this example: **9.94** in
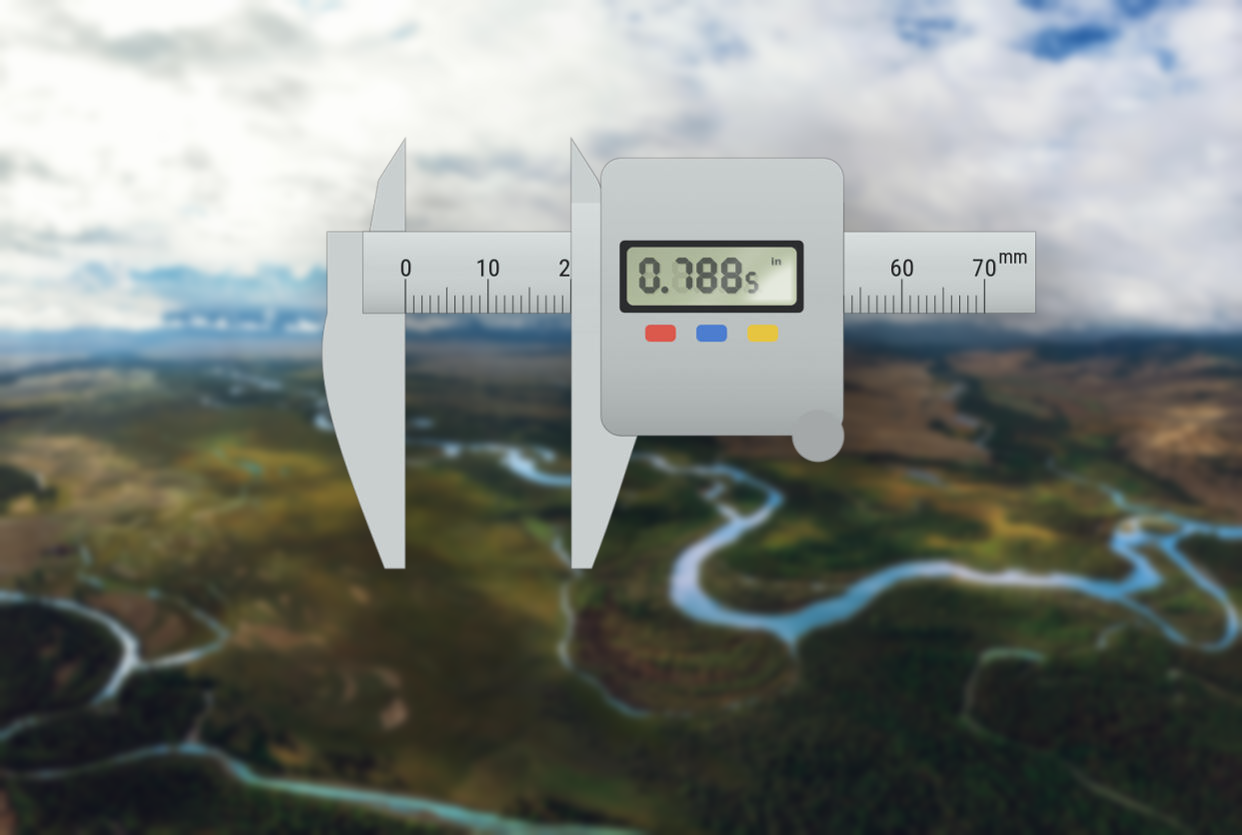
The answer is **0.7885** in
